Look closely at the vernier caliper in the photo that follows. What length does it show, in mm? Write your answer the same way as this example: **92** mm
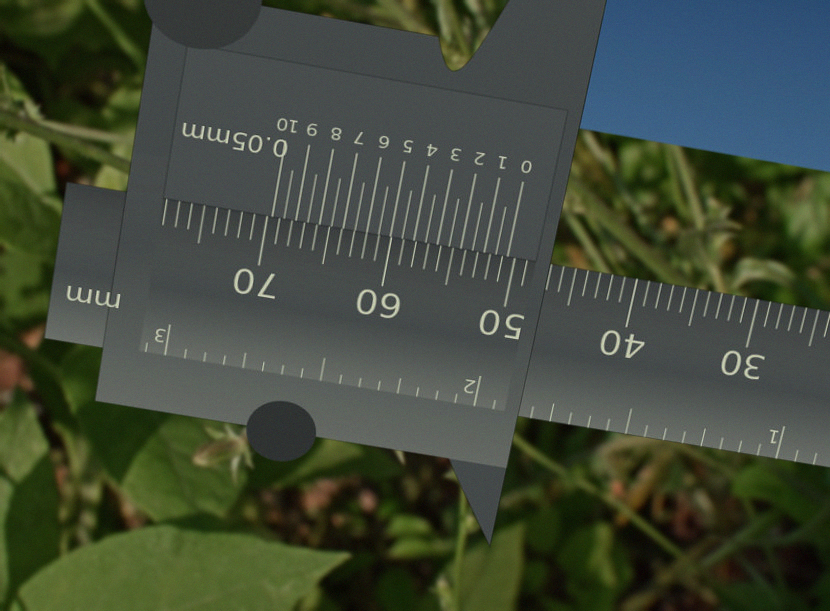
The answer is **50.6** mm
